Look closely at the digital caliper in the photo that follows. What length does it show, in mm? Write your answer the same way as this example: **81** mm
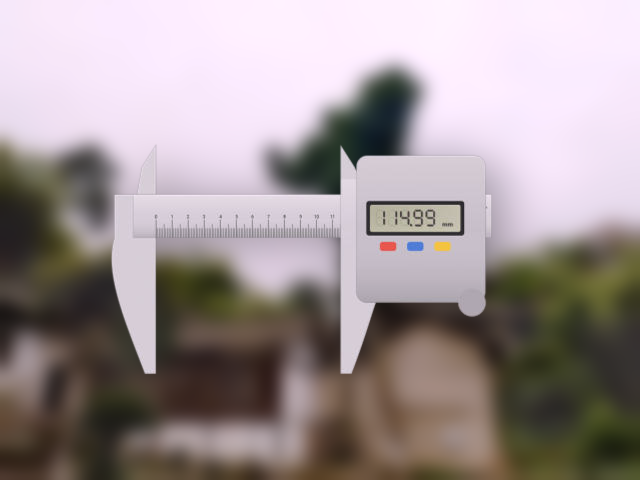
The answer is **114.99** mm
